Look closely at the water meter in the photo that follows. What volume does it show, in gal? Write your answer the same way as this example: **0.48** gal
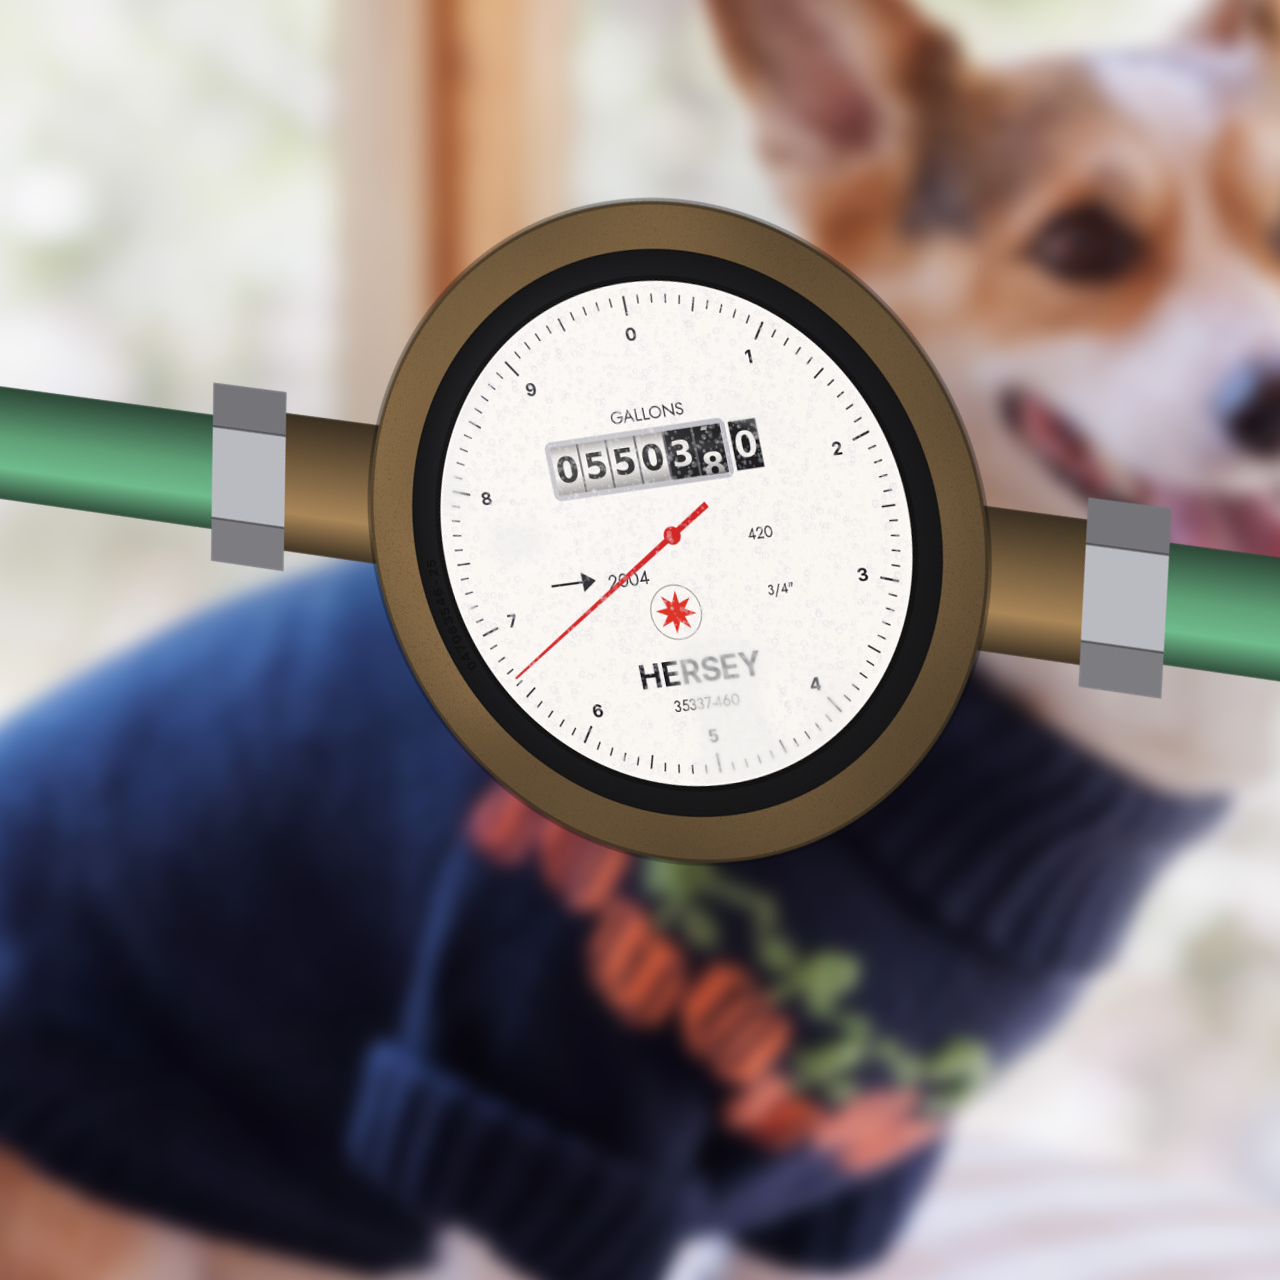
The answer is **550376.6** gal
